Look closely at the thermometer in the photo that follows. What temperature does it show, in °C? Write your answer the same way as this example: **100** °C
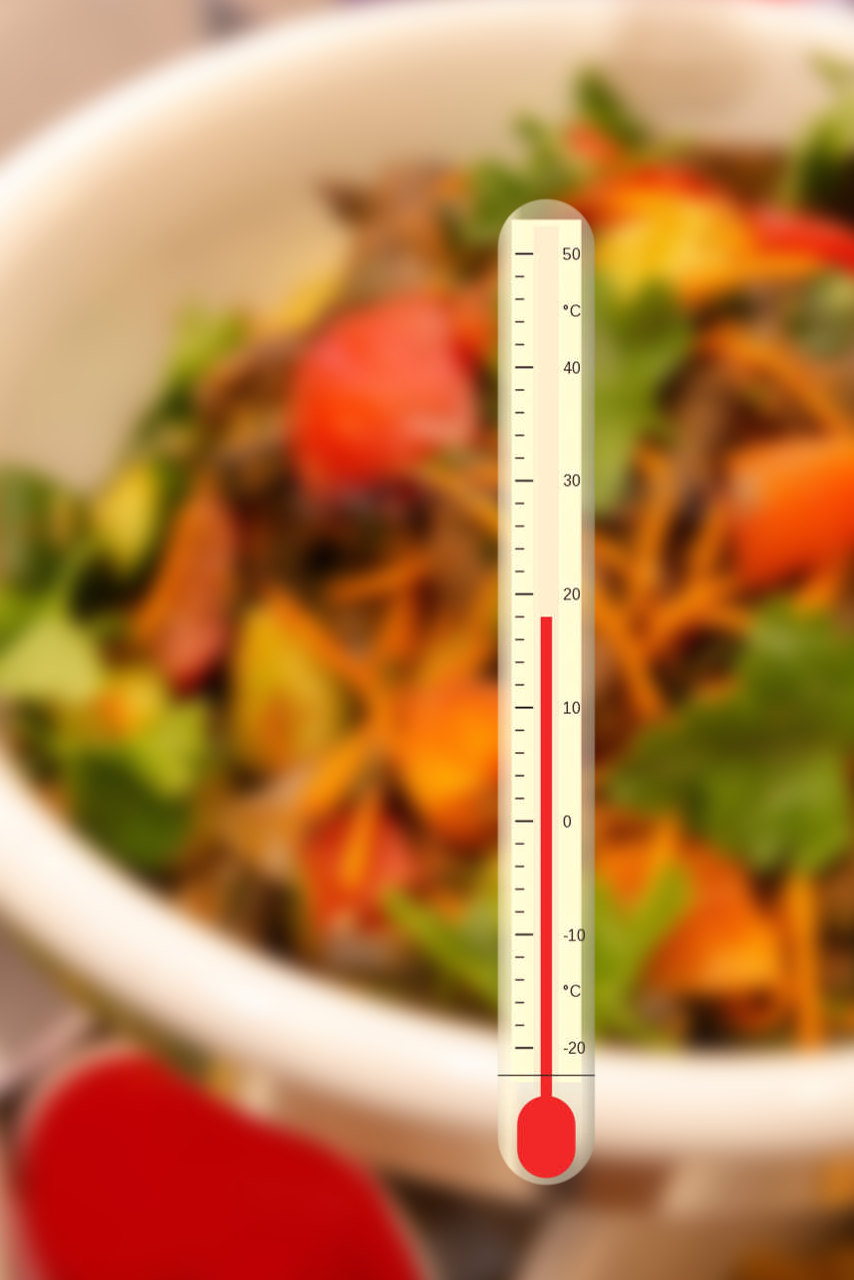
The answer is **18** °C
